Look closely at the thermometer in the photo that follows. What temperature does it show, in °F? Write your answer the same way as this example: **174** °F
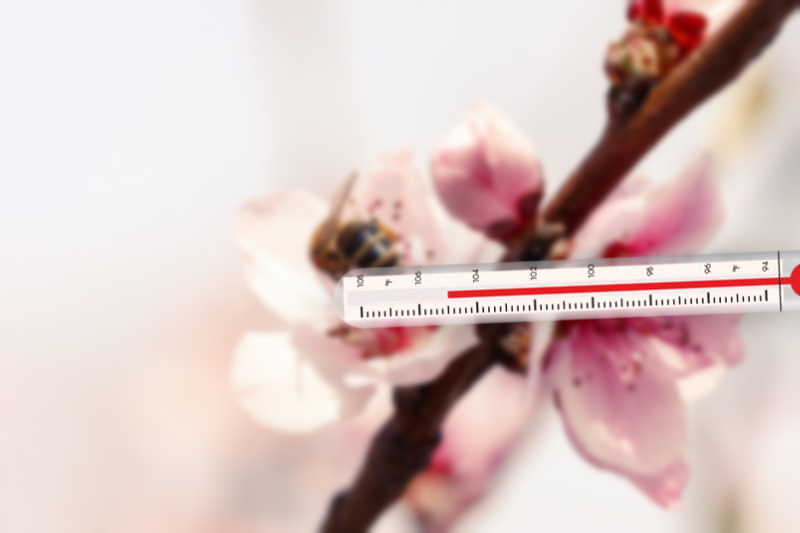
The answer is **105** °F
